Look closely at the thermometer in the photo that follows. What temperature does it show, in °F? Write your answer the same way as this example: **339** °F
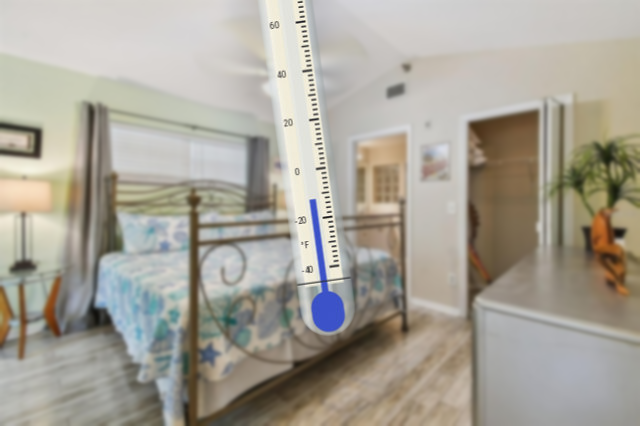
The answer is **-12** °F
